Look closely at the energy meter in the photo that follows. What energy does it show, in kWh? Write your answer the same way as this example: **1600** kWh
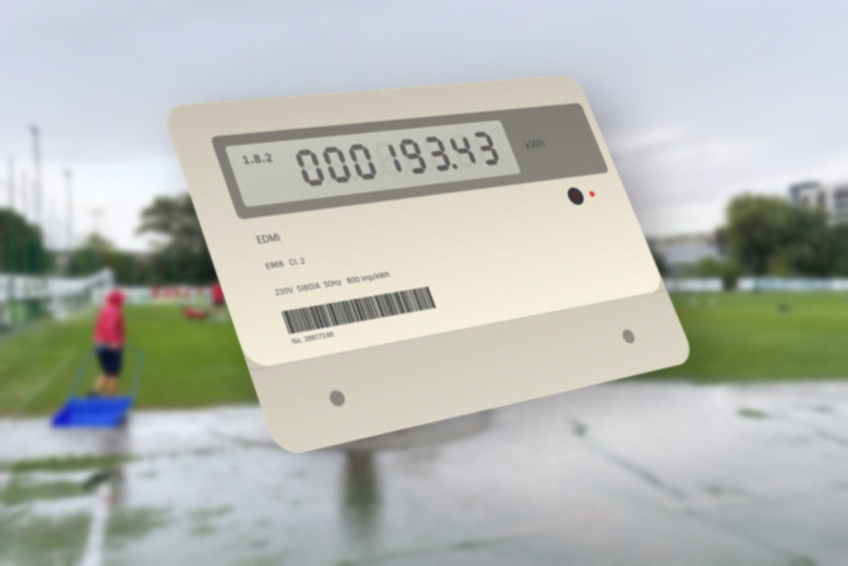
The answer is **193.43** kWh
